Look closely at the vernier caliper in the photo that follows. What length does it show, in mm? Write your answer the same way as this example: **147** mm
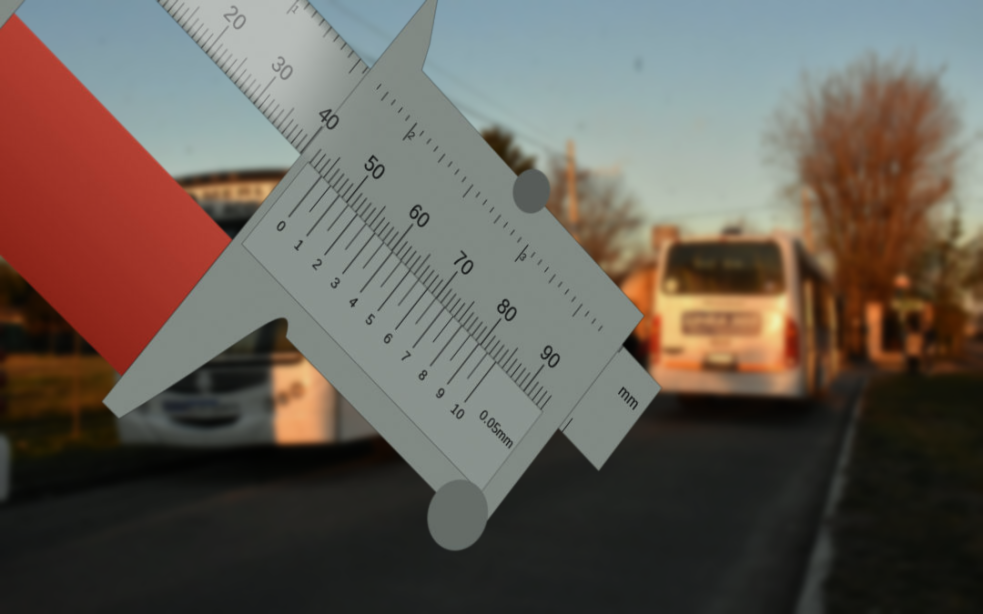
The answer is **44.6** mm
